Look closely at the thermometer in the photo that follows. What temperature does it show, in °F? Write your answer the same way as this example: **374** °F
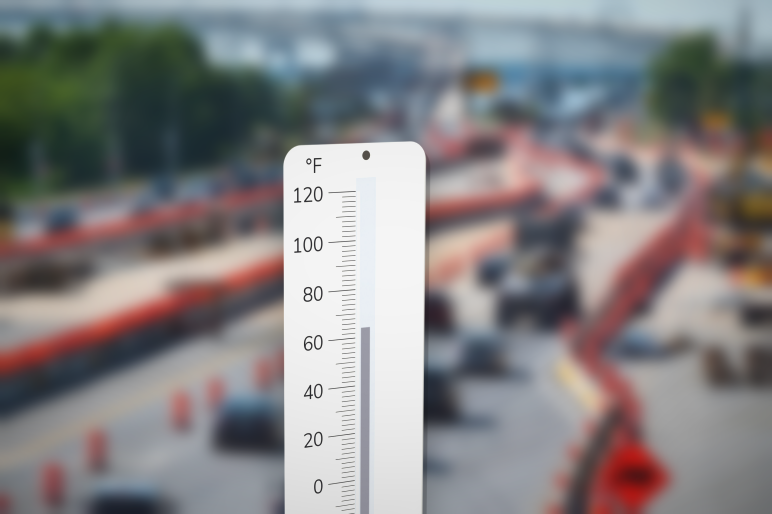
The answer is **64** °F
